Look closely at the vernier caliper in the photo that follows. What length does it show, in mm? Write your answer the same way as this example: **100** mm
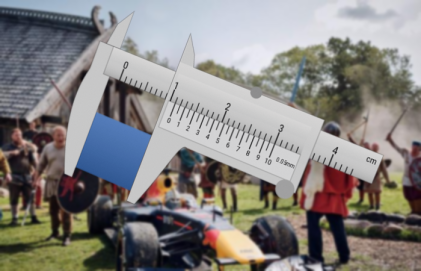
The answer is **11.0** mm
